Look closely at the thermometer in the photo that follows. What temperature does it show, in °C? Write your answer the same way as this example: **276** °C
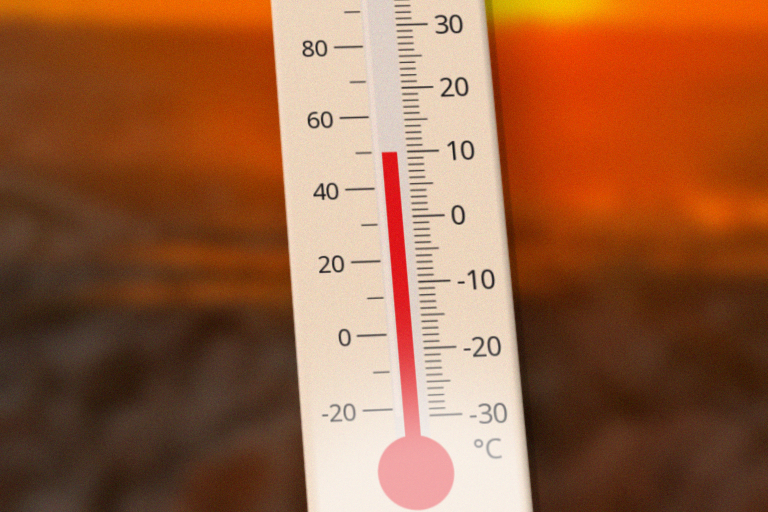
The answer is **10** °C
